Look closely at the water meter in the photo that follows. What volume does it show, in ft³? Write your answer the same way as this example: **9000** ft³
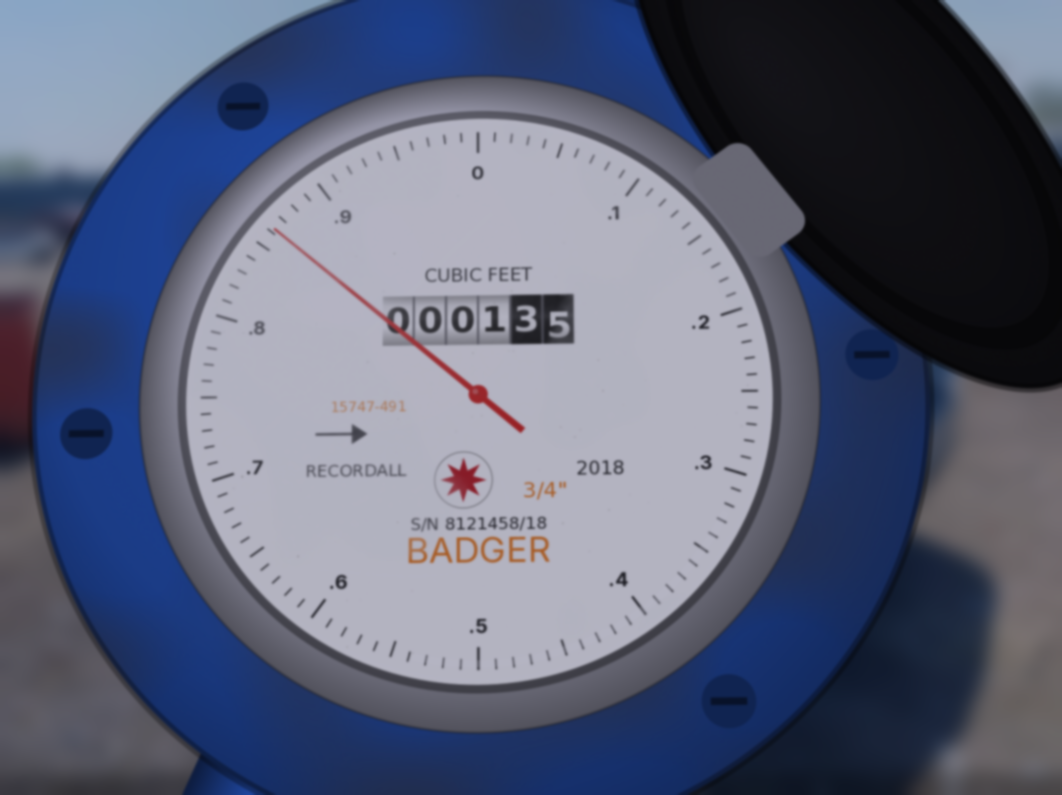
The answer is **134.86** ft³
